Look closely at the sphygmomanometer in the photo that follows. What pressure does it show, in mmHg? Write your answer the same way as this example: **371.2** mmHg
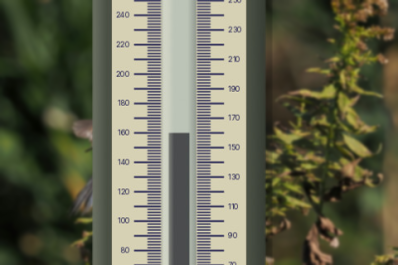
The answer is **160** mmHg
